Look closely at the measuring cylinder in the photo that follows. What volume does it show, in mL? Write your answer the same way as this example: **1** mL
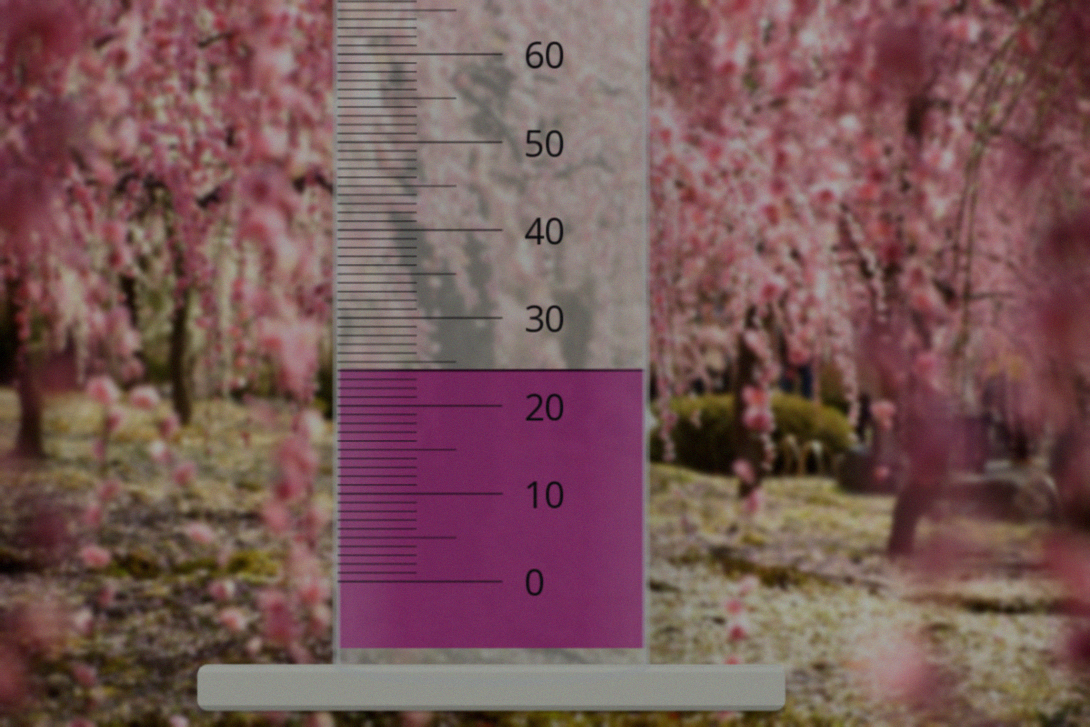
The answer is **24** mL
